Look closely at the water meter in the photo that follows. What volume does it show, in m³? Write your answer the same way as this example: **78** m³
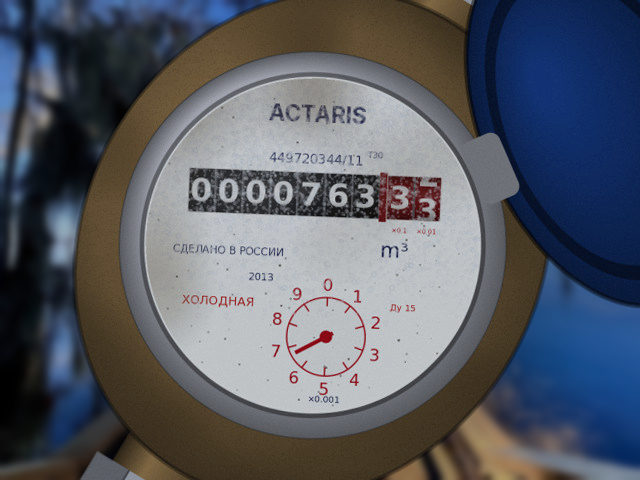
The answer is **763.326** m³
